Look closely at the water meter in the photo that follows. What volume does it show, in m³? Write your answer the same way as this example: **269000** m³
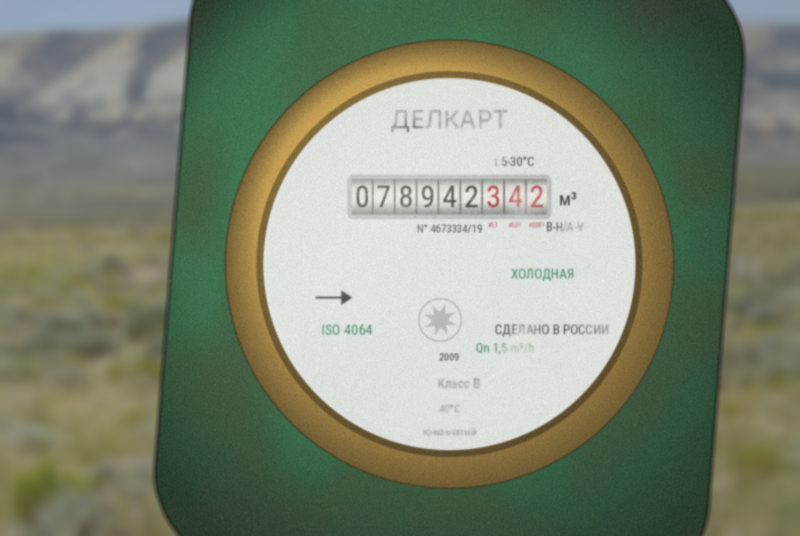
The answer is **78942.342** m³
